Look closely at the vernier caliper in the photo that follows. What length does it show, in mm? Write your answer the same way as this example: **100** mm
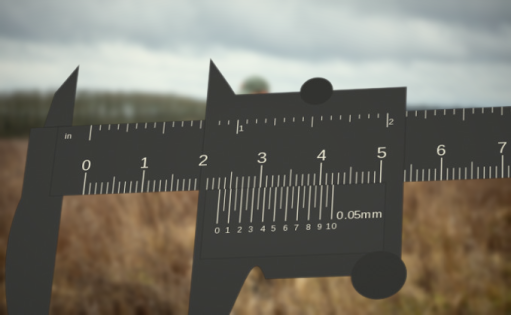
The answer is **23.2** mm
